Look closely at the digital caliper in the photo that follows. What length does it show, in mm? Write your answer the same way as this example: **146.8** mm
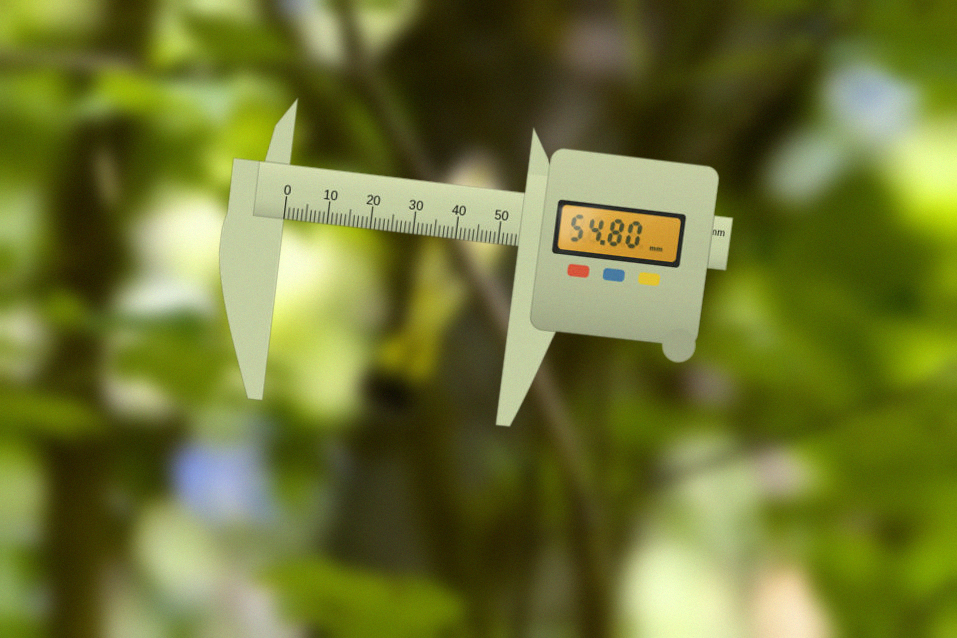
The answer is **54.80** mm
